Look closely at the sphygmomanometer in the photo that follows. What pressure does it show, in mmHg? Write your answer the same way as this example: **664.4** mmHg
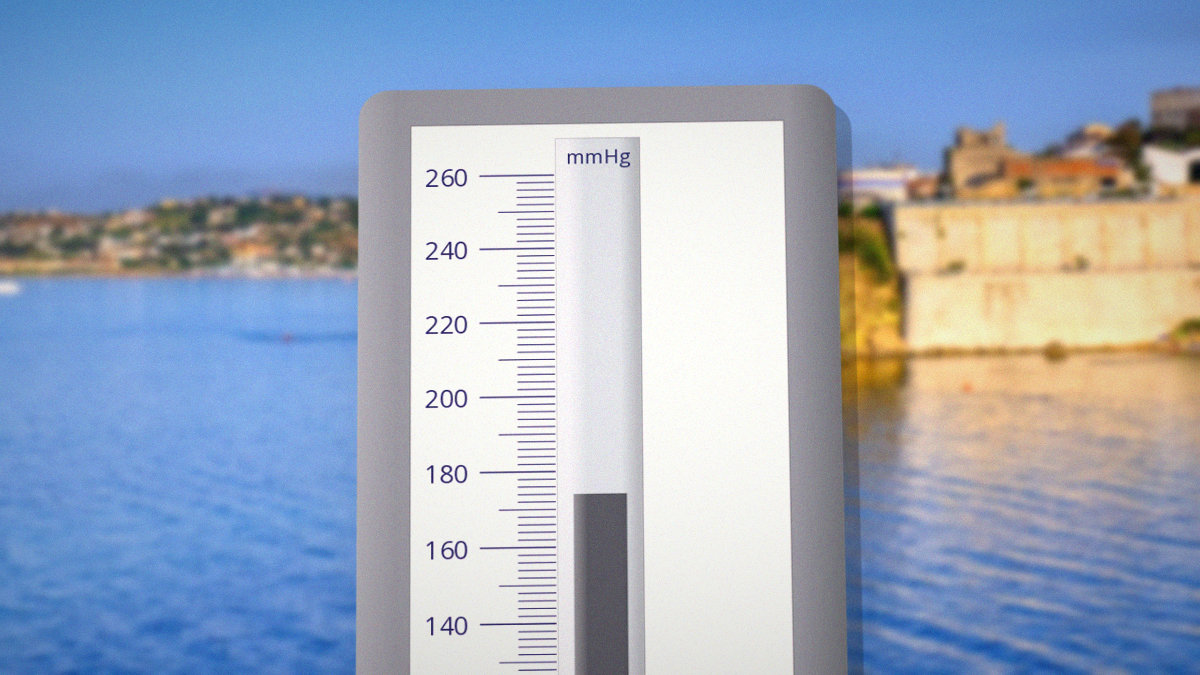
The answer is **174** mmHg
